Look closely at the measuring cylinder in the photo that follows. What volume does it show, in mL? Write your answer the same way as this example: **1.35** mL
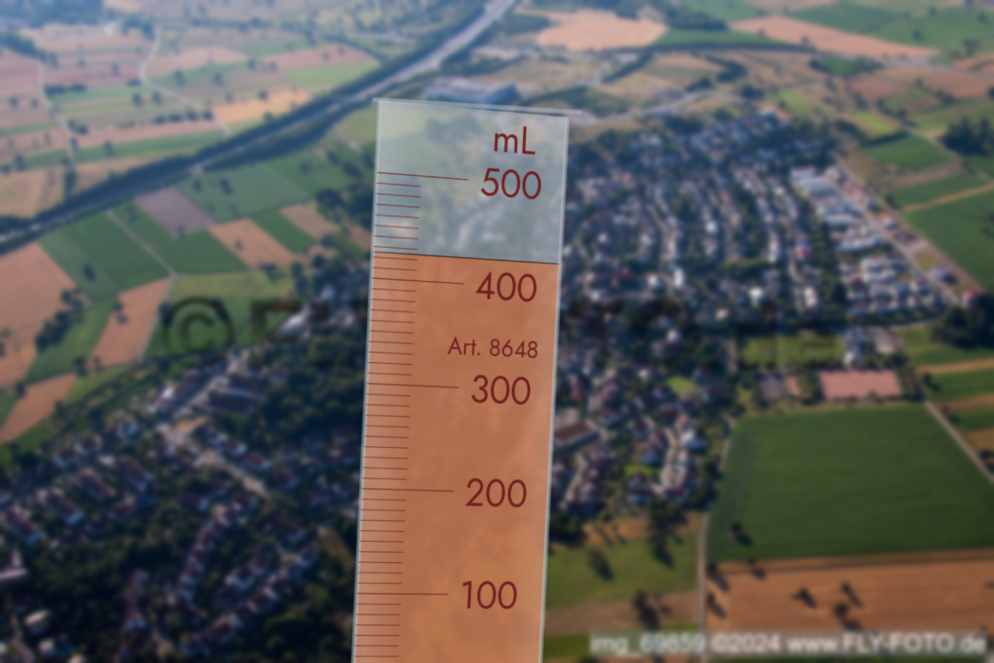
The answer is **425** mL
